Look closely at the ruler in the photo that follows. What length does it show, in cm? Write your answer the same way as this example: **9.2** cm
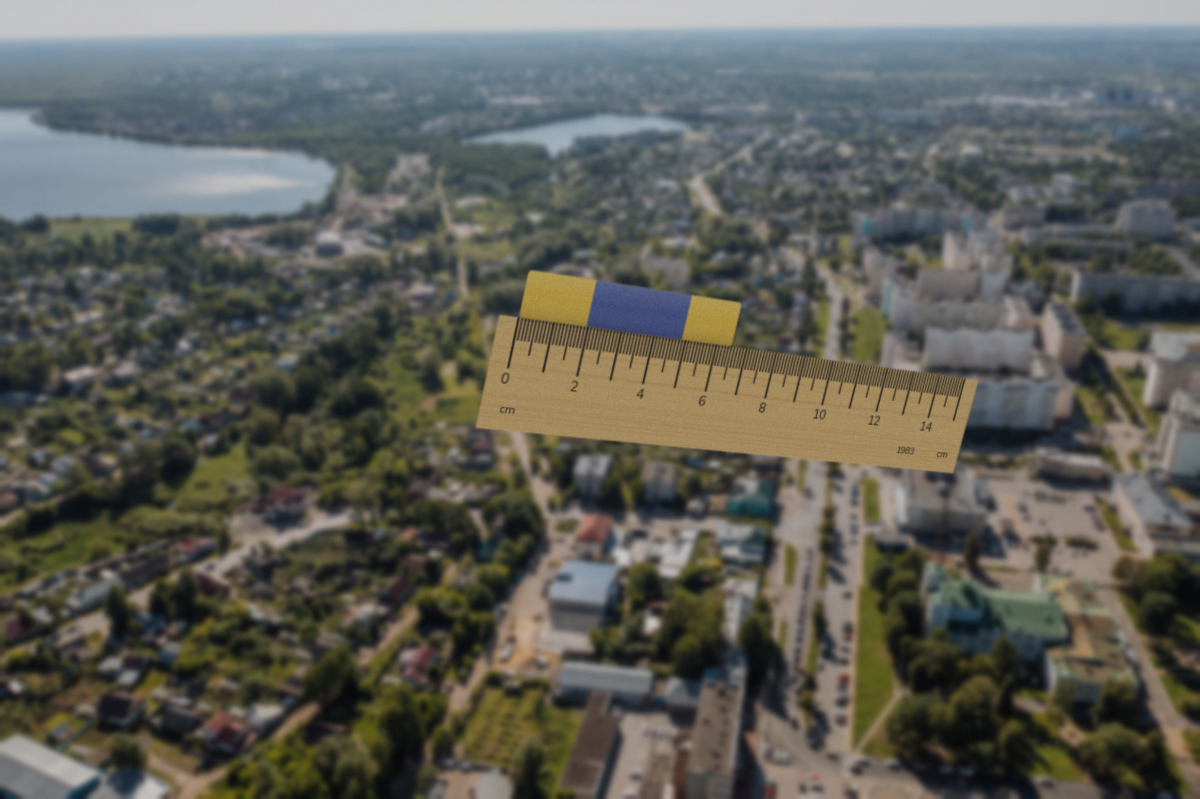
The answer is **6.5** cm
